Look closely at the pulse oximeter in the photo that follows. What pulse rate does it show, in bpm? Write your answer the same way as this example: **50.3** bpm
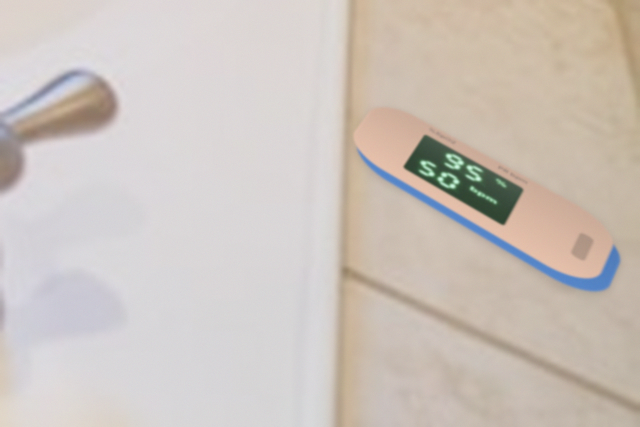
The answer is **50** bpm
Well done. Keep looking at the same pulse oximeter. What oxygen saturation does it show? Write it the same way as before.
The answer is **95** %
